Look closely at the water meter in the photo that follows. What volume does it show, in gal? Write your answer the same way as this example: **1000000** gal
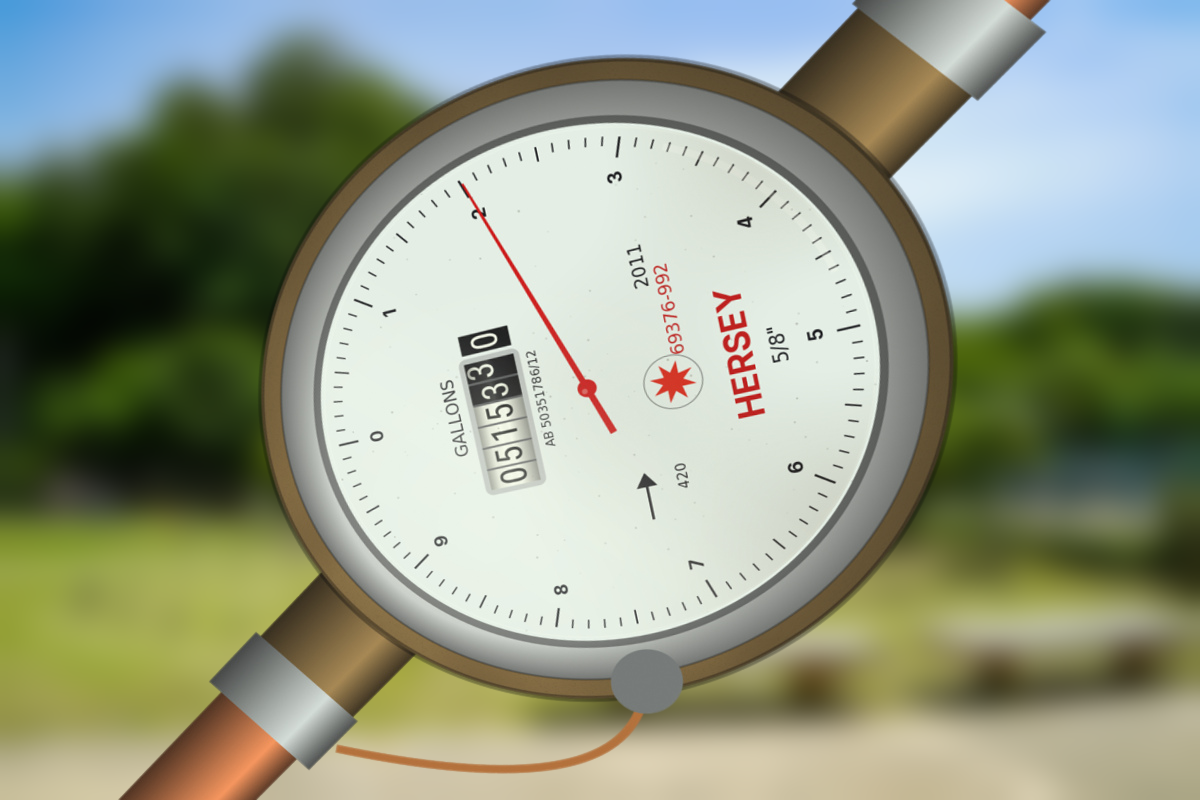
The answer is **515332.0** gal
